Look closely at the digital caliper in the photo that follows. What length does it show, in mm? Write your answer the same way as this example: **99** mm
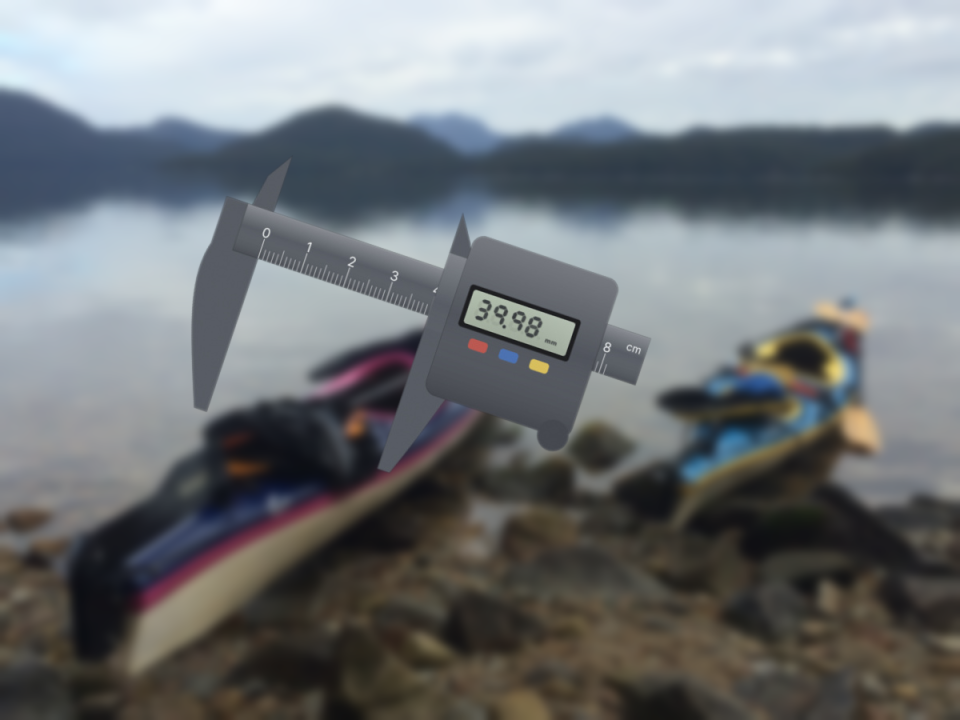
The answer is **39.98** mm
